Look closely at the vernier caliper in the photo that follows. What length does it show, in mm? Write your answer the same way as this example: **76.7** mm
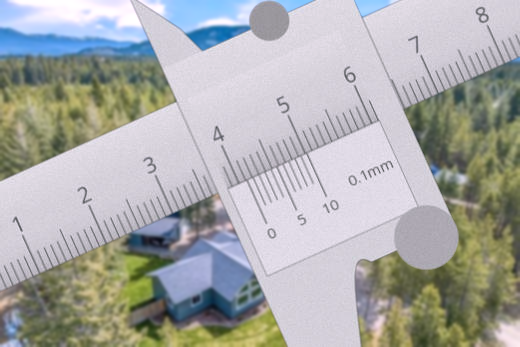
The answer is **41.2** mm
